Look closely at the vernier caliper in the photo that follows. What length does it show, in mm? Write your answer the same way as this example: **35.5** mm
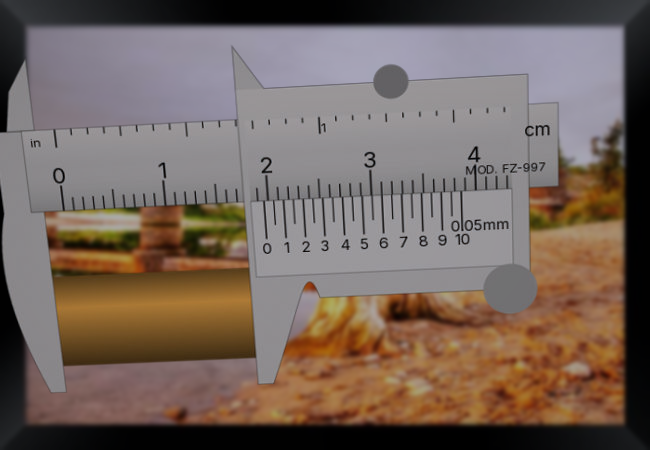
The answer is **19.6** mm
